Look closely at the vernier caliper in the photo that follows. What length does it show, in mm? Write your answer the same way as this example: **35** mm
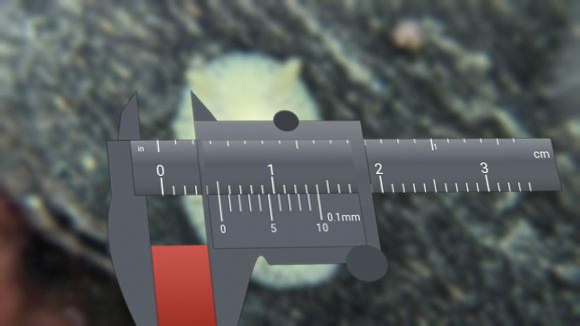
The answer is **5.0** mm
